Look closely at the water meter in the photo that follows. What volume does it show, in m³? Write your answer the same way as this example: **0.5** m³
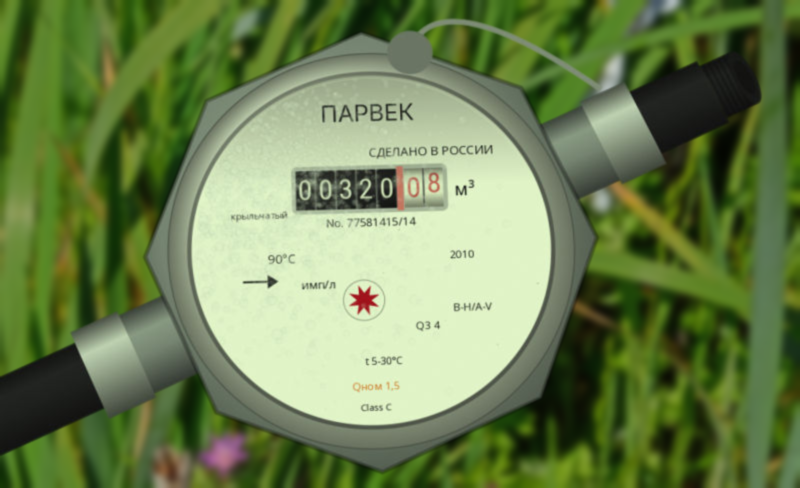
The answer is **320.08** m³
